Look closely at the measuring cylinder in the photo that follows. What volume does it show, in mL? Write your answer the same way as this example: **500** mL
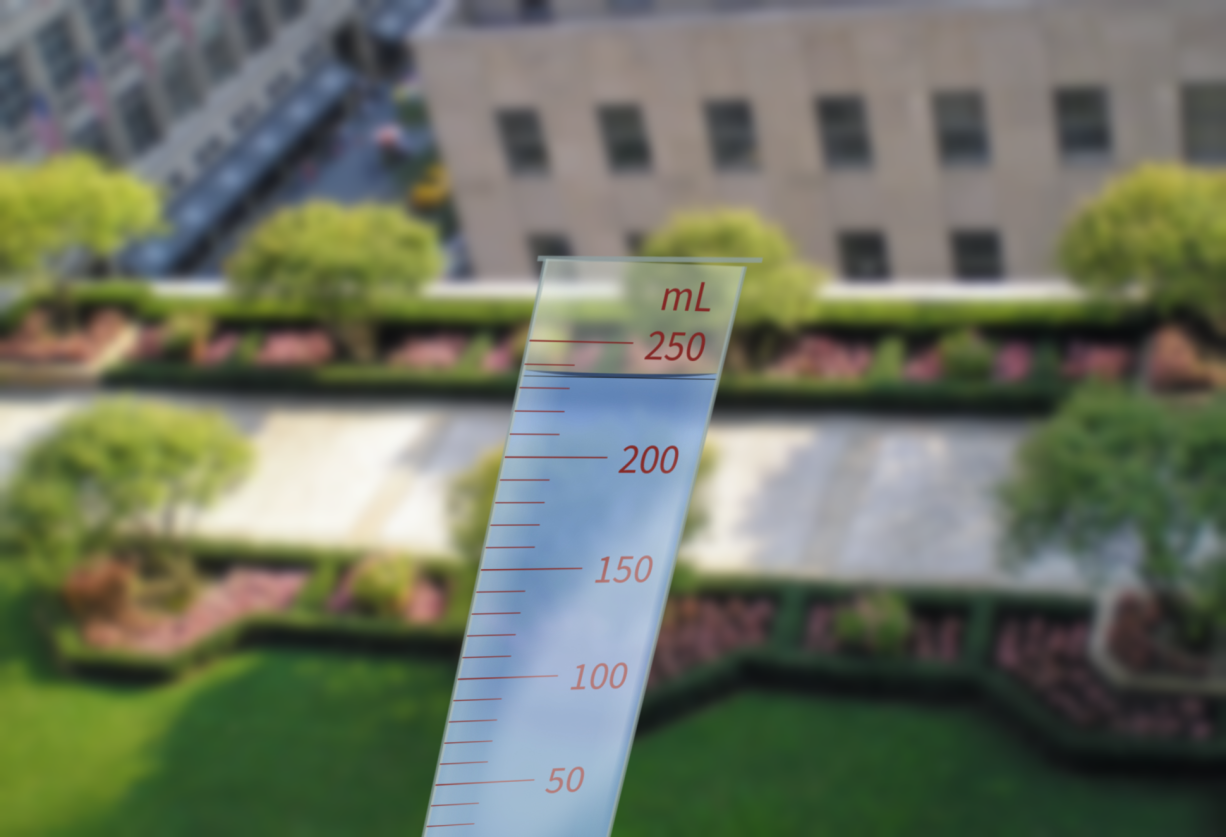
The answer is **235** mL
